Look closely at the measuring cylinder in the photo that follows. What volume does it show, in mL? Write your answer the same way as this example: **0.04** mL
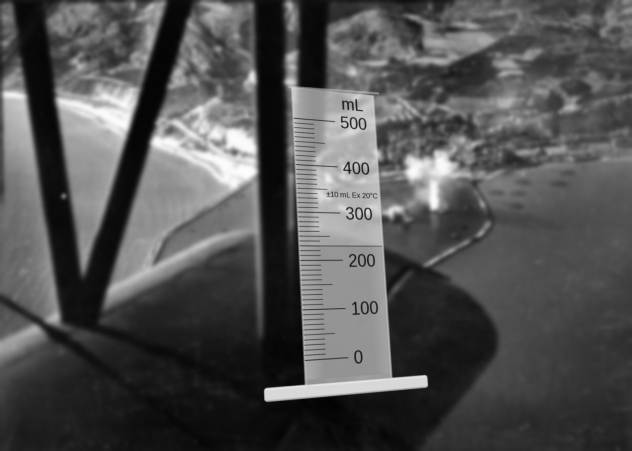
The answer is **230** mL
